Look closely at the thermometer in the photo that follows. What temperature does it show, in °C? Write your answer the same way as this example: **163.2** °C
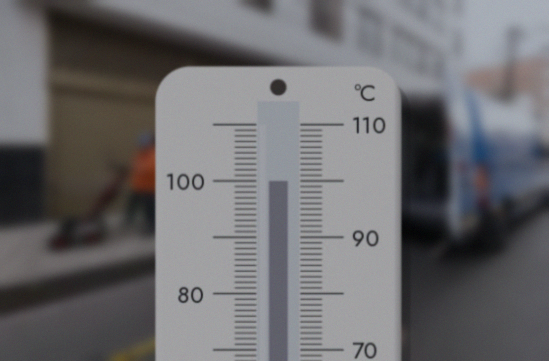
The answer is **100** °C
